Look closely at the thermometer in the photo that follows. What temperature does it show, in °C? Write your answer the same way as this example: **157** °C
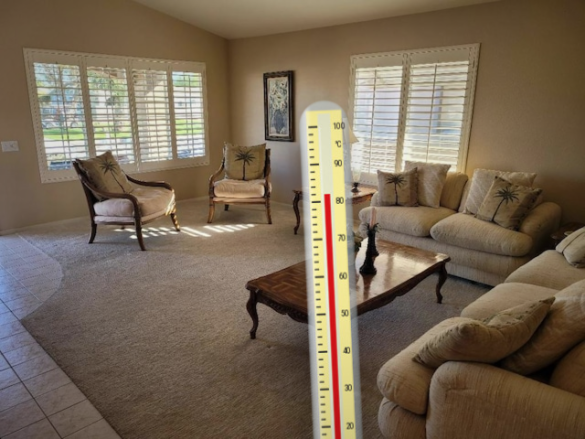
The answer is **82** °C
